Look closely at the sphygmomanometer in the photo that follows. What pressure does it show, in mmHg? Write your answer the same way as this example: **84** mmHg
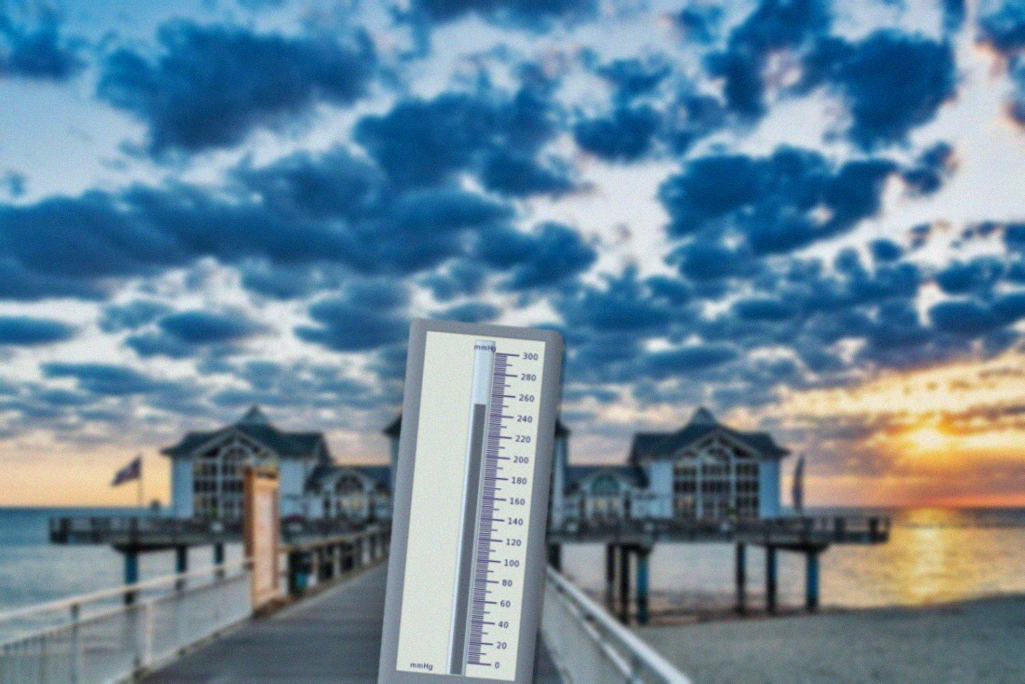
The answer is **250** mmHg
